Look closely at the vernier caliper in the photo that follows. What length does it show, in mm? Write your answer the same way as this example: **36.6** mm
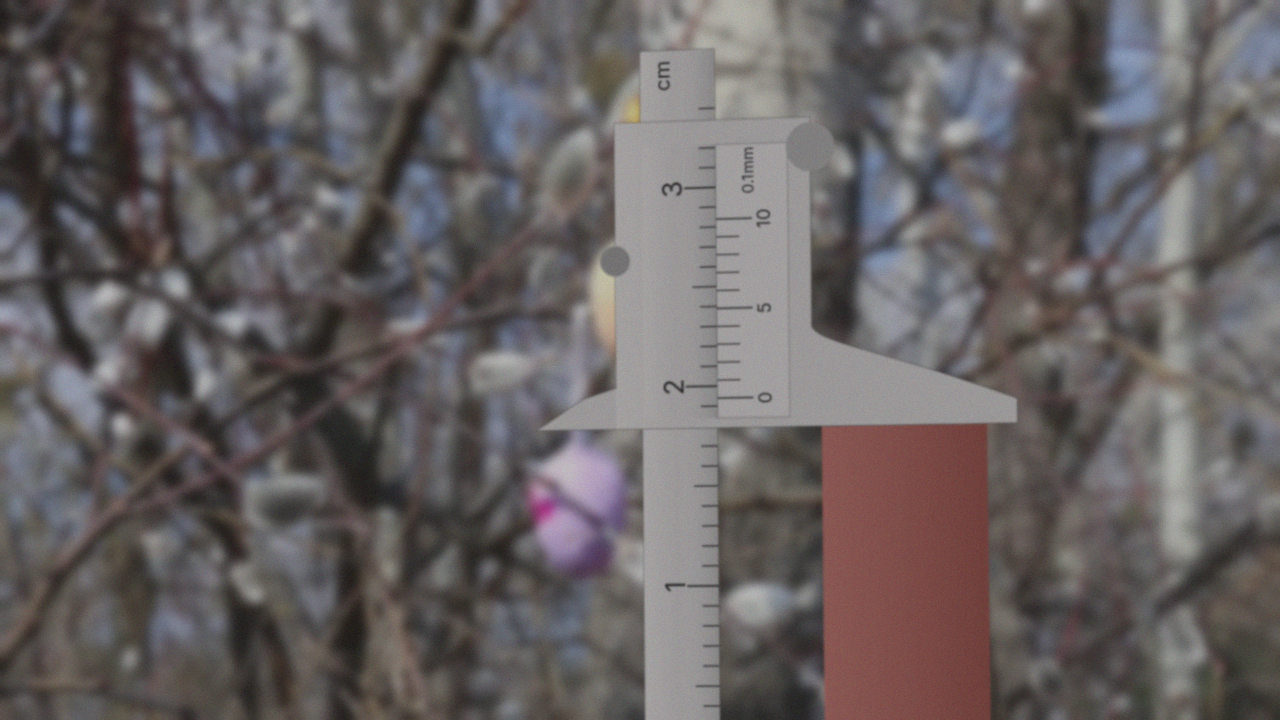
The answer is **19.4** mm
